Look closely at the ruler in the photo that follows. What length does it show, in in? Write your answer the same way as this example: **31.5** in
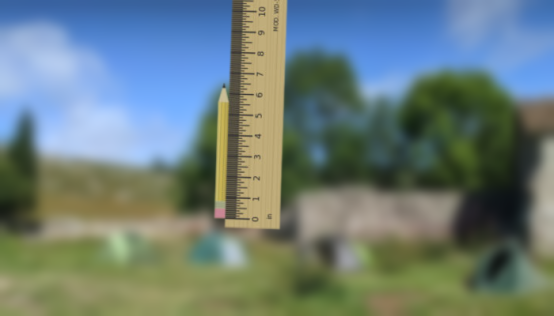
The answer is **6.5** in
